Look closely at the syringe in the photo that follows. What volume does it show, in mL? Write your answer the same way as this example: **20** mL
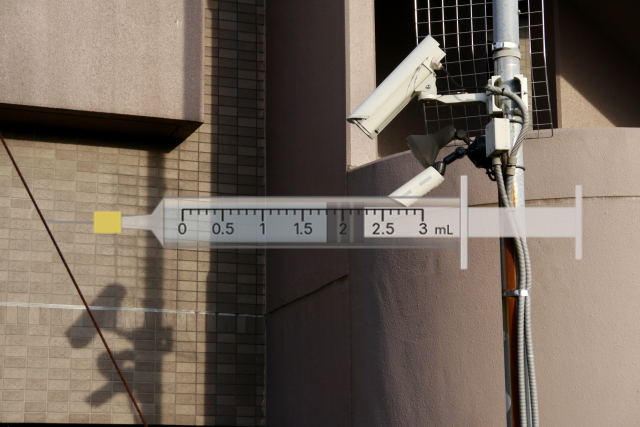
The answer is **1.8** mL
